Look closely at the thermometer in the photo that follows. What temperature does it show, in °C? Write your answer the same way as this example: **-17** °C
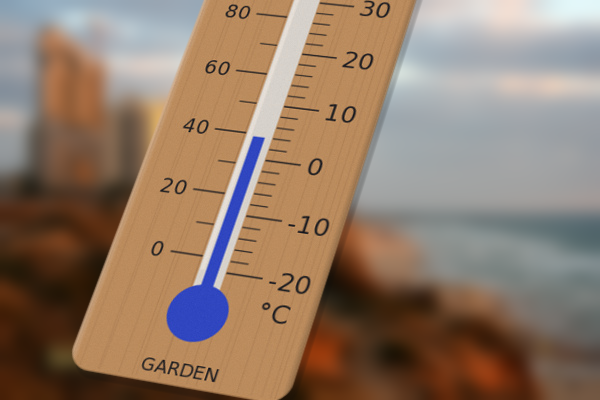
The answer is **4** °C
